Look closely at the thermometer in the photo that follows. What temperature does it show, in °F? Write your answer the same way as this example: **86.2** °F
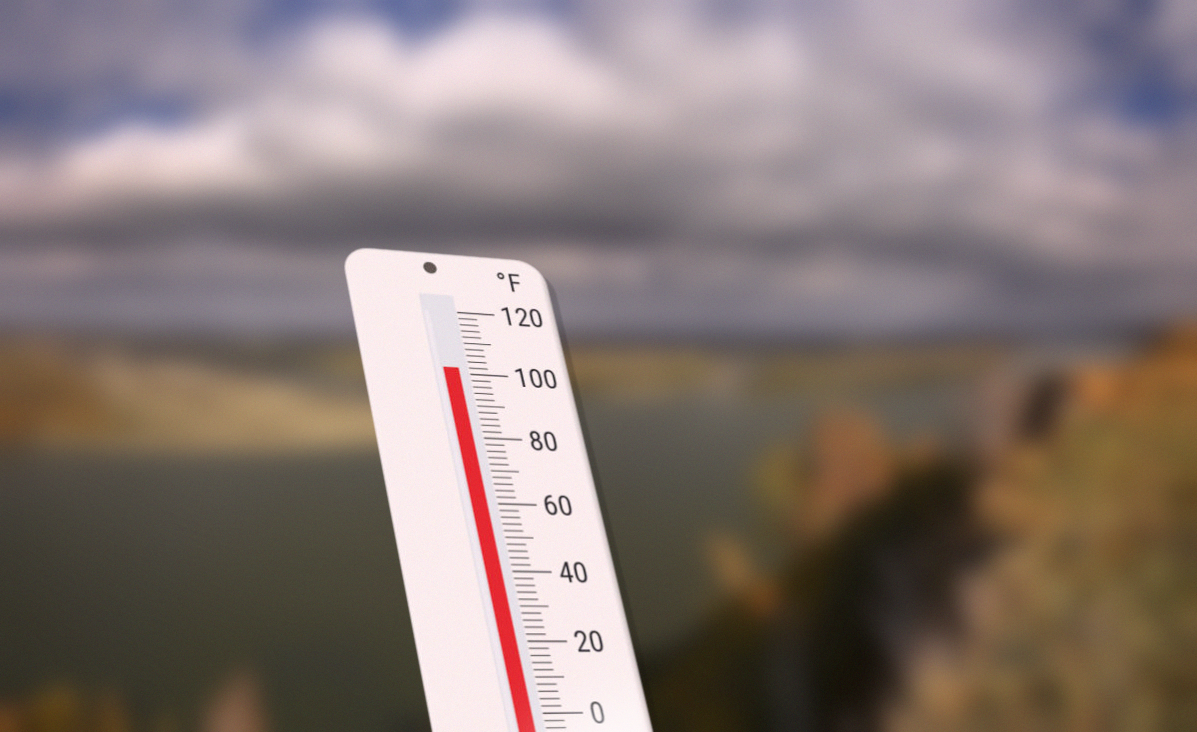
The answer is **102** °F
